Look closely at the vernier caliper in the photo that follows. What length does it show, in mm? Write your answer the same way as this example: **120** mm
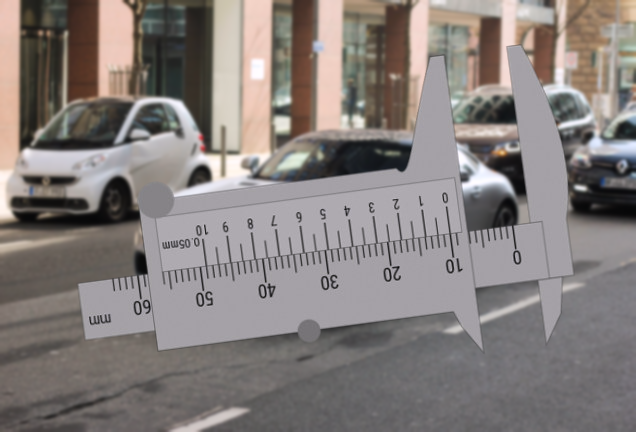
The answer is **10.0** mm
